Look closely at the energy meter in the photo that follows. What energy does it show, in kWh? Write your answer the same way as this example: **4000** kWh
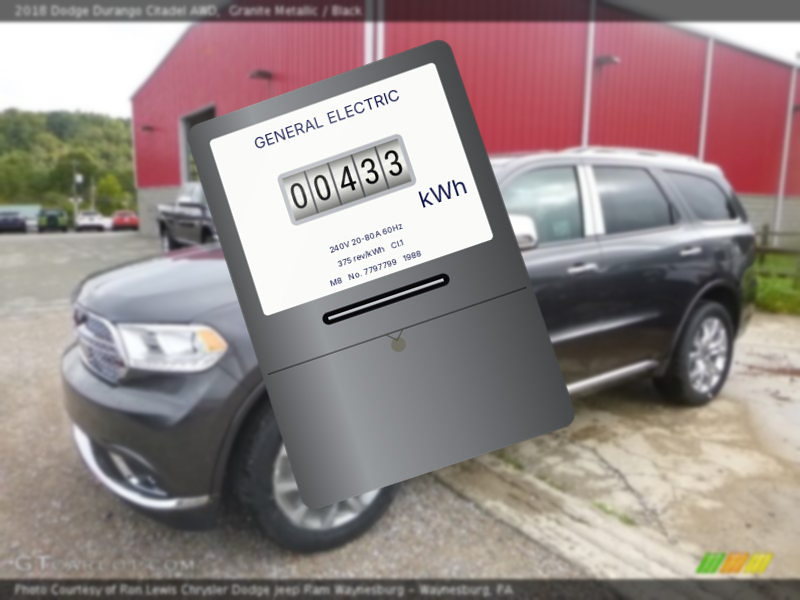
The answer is **433** kWh
